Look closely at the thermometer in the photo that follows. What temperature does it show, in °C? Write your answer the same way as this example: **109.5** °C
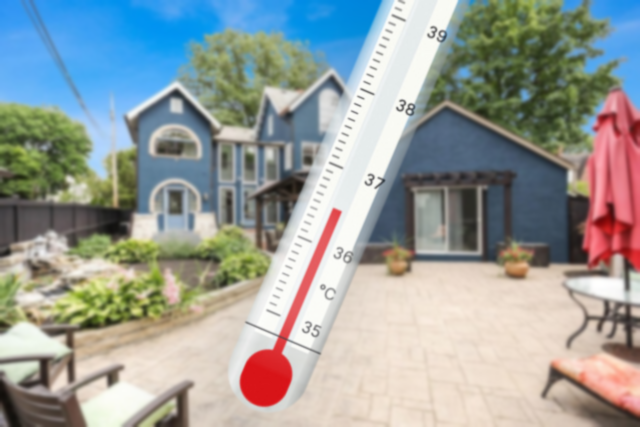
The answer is **36.5** °C
